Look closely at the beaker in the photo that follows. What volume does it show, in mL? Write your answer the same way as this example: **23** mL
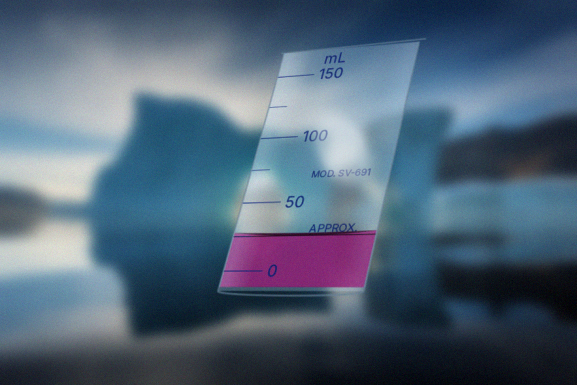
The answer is **25** mL
